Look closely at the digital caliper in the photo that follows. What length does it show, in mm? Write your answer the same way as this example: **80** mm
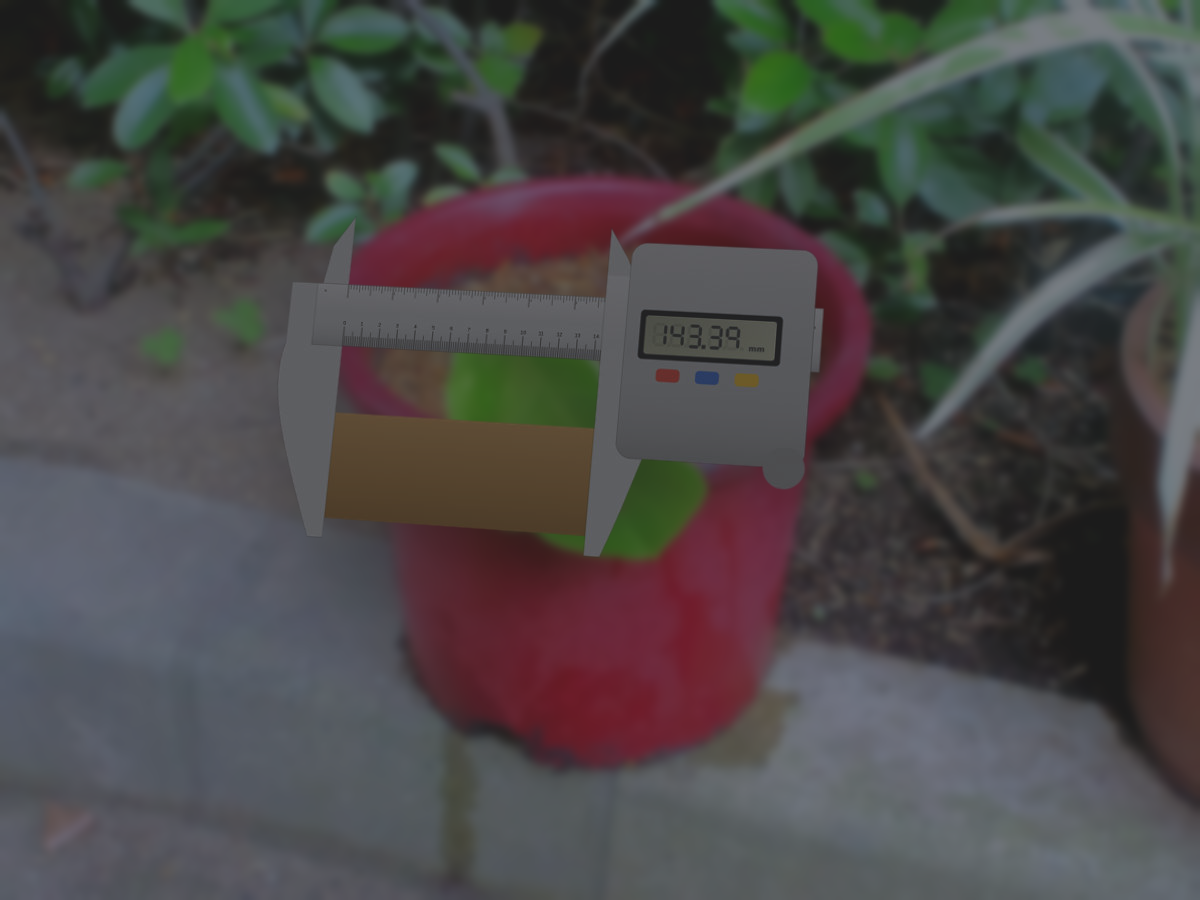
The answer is **143.39** mm
